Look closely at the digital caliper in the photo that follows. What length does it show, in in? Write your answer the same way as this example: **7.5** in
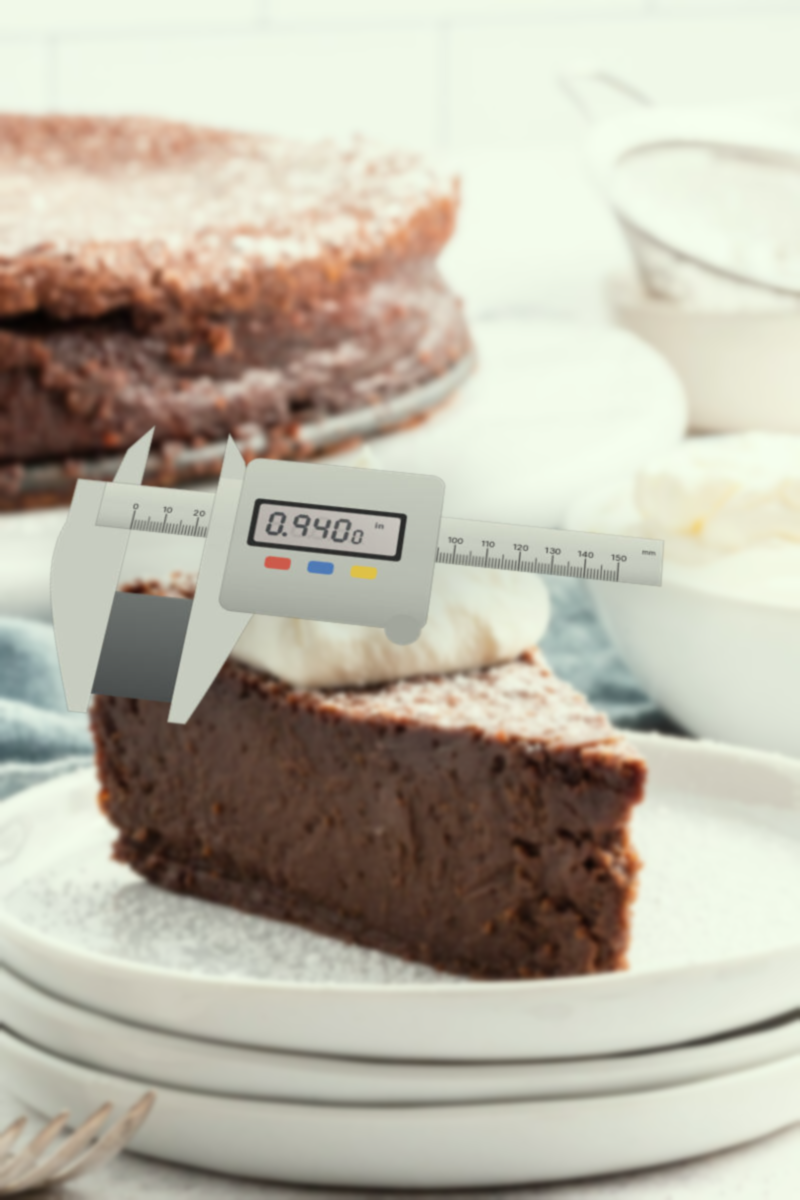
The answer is **0.9400** in
